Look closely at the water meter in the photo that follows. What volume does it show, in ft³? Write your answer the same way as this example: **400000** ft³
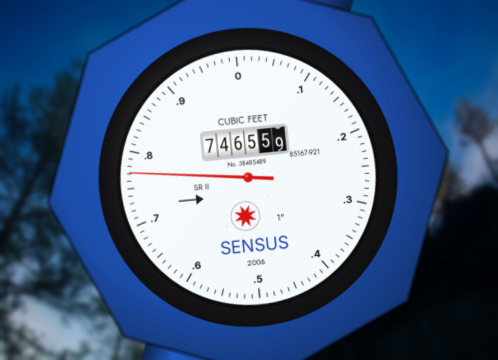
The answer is **746558.77** ft³
